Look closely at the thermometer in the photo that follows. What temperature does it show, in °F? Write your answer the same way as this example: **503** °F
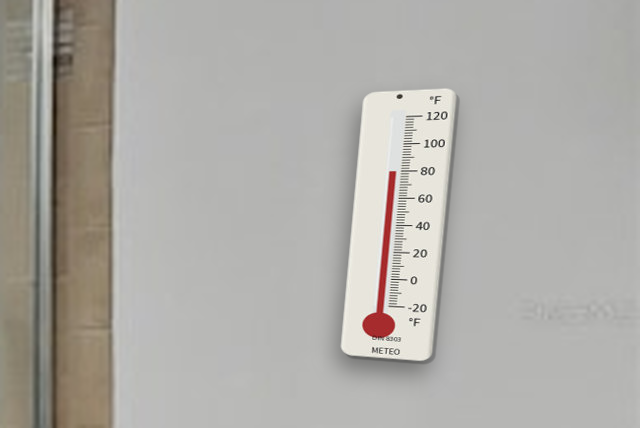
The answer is **80** °F
